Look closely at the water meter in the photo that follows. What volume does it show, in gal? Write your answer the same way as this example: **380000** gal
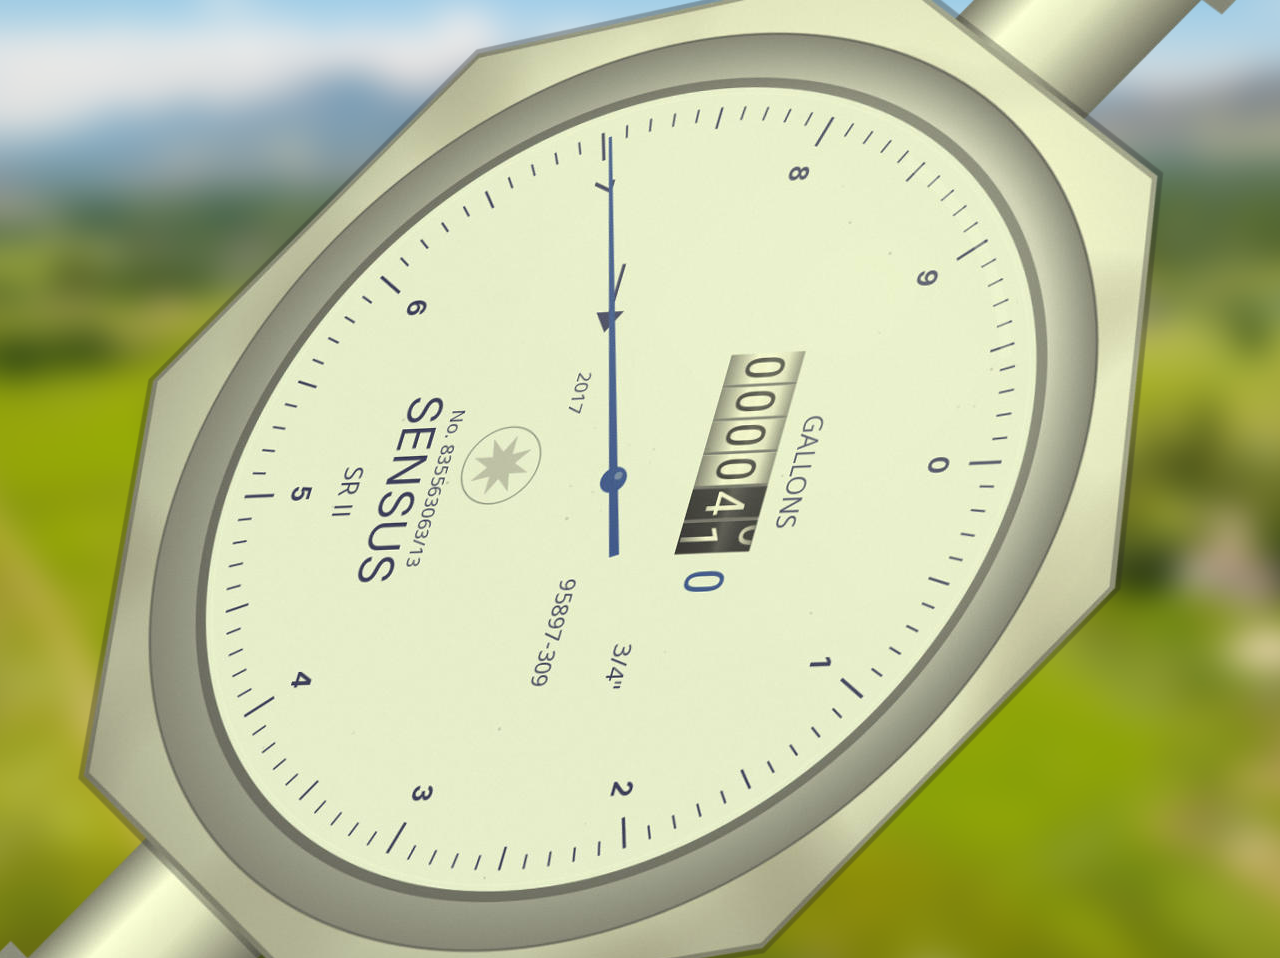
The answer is **407.0** gal
